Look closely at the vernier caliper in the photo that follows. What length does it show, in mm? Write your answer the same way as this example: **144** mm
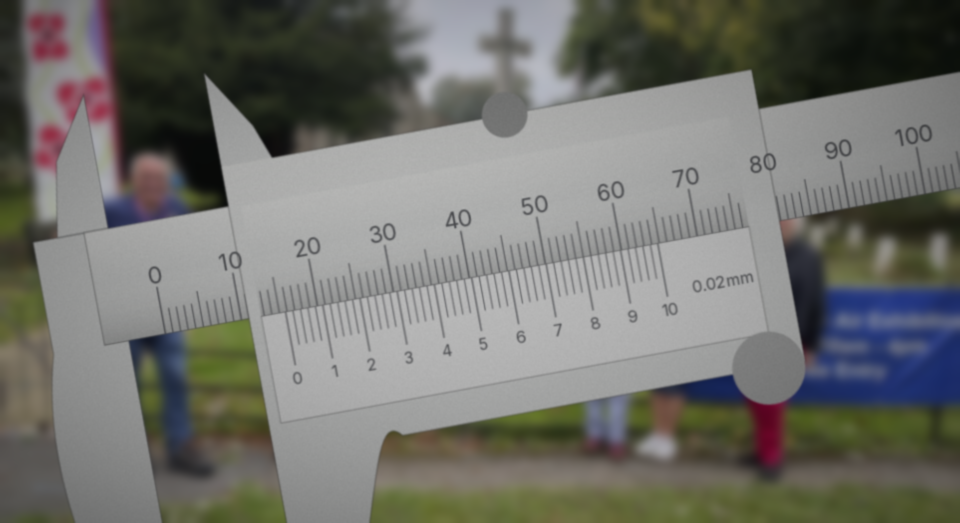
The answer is **15.8** mm
